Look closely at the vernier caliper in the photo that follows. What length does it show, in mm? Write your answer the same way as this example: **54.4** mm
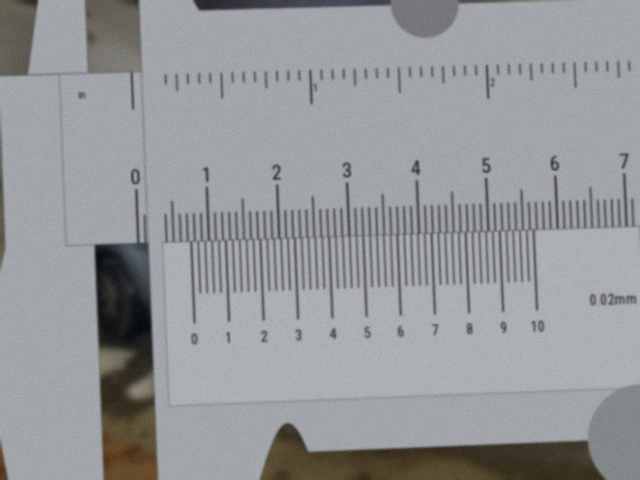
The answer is **7.5** mm
